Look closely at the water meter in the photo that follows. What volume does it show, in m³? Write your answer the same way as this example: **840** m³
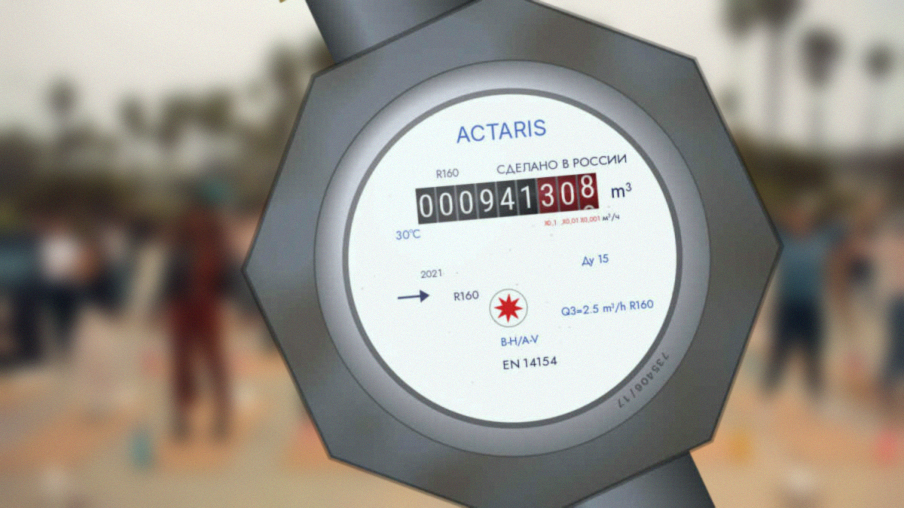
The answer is **941.308** m³
